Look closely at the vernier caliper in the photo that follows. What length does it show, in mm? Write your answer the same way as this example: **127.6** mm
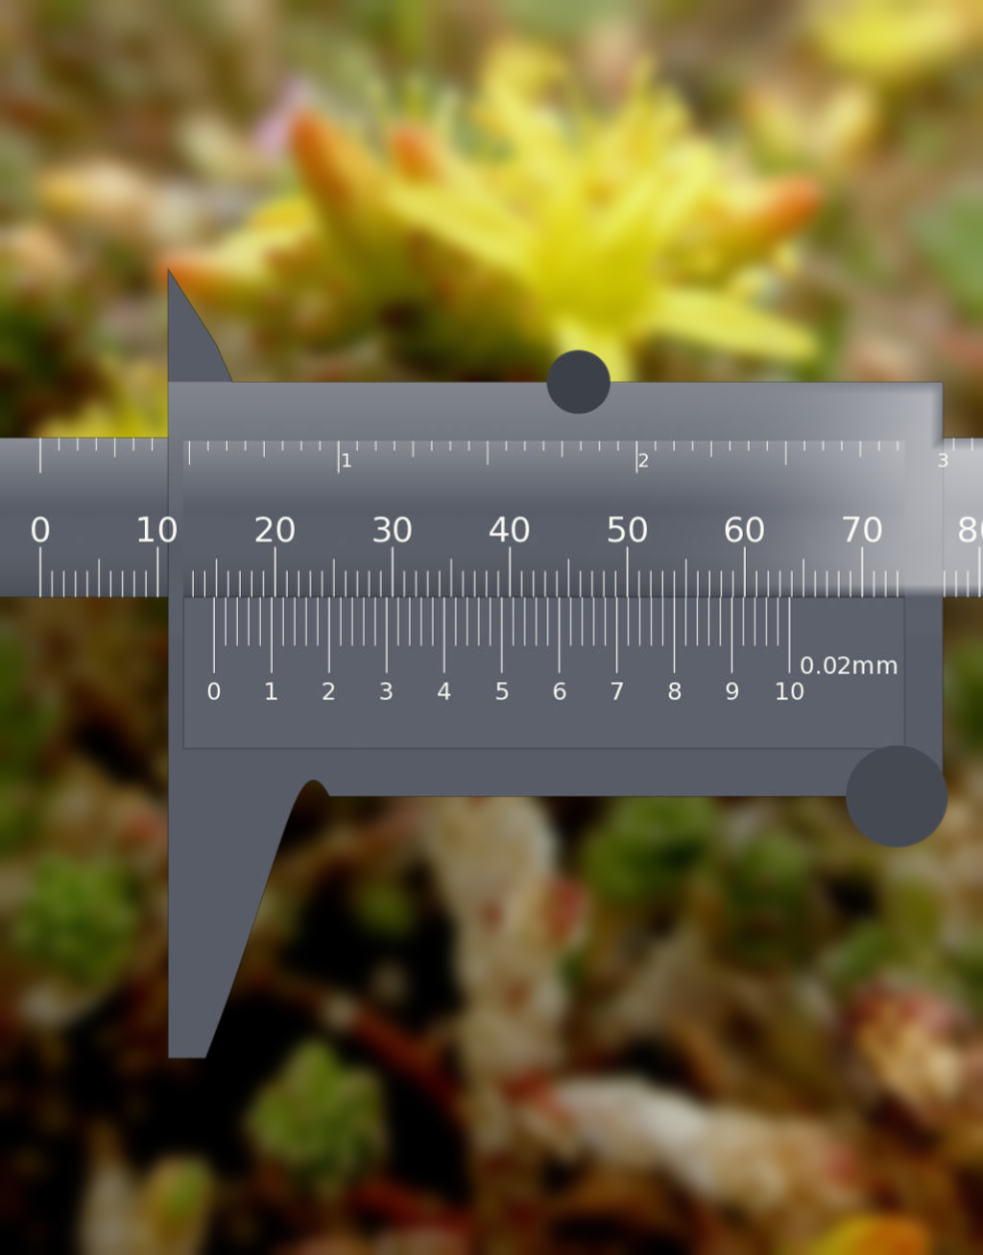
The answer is **14.8** mm
